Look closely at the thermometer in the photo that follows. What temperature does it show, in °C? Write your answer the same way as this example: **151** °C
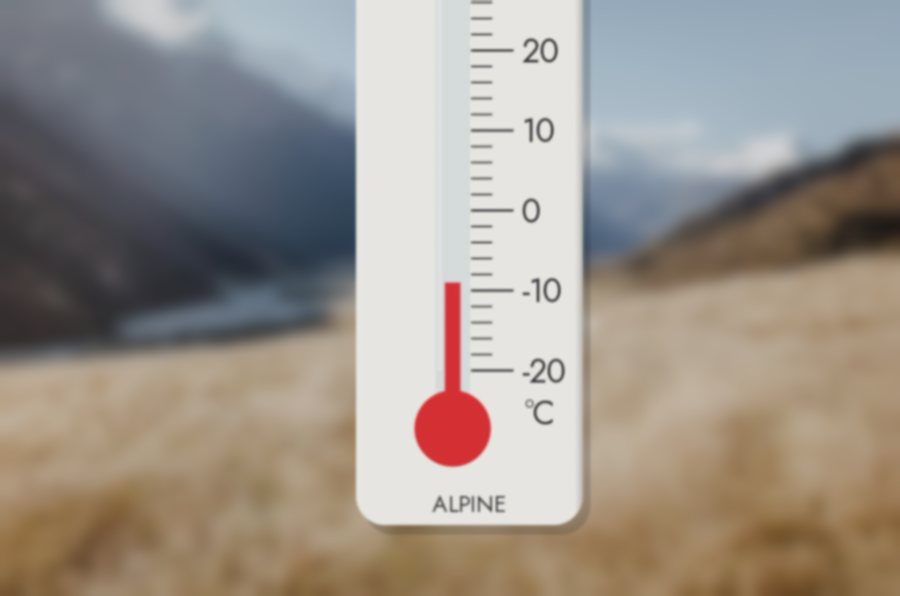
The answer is **-9** °C
